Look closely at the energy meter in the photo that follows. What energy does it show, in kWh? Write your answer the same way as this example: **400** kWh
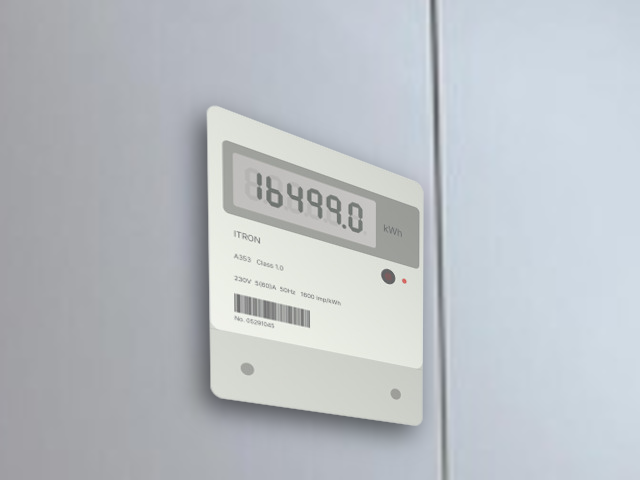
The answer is **16499.0** kWh
